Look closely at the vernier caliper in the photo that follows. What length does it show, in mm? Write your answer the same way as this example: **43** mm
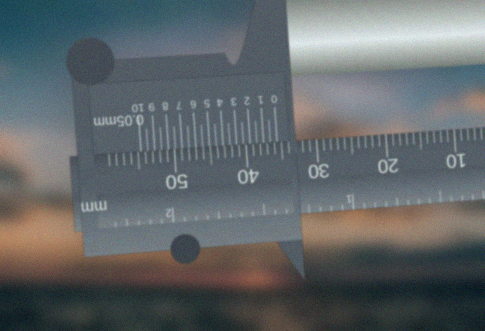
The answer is **35.6** mm
